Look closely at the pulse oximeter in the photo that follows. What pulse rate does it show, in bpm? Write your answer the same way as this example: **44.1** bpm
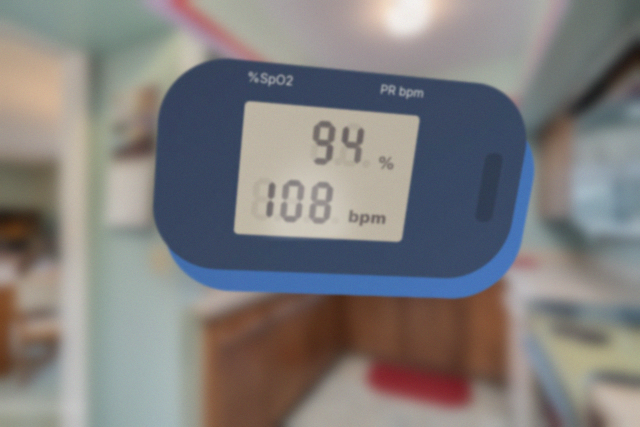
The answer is **108** bpm
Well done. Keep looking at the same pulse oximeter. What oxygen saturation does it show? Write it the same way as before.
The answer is **94** %
